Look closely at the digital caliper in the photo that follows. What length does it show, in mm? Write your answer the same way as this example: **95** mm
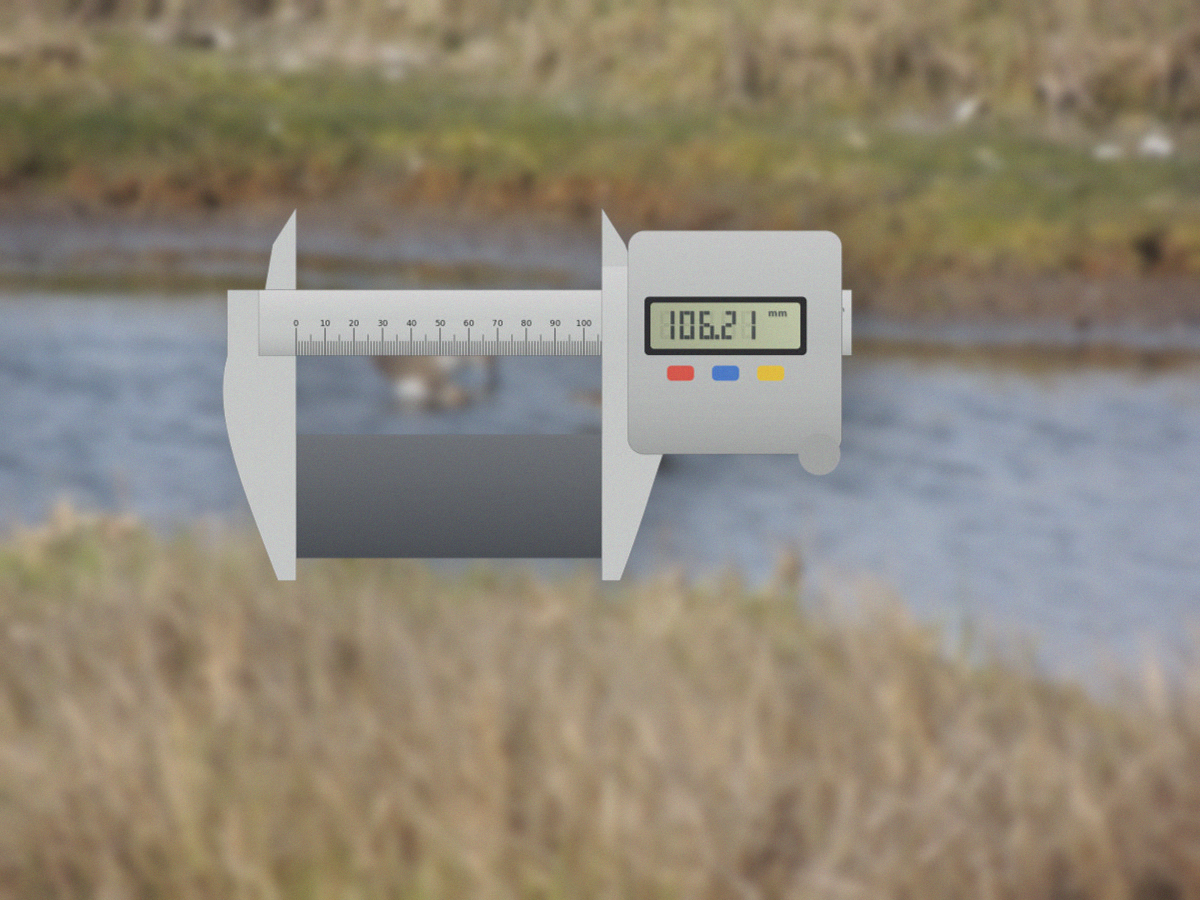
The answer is **106.21** mm
